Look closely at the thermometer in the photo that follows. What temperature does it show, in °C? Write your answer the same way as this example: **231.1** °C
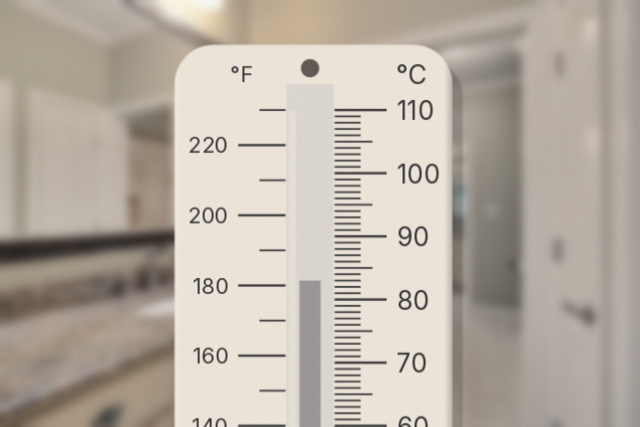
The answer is **83** °C
